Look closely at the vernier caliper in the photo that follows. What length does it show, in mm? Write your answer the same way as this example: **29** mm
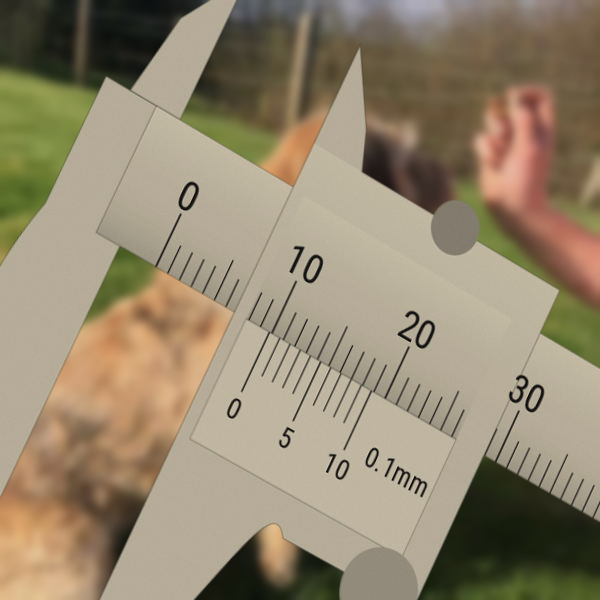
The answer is **9.8** mm
